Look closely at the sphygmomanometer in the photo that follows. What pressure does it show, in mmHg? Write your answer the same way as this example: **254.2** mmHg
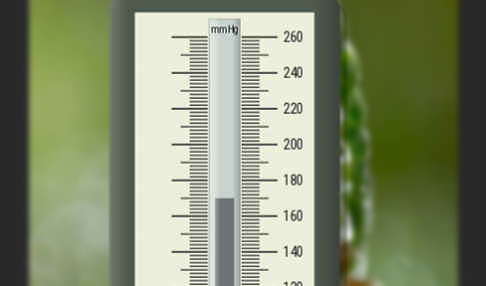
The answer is **170** mmHg
